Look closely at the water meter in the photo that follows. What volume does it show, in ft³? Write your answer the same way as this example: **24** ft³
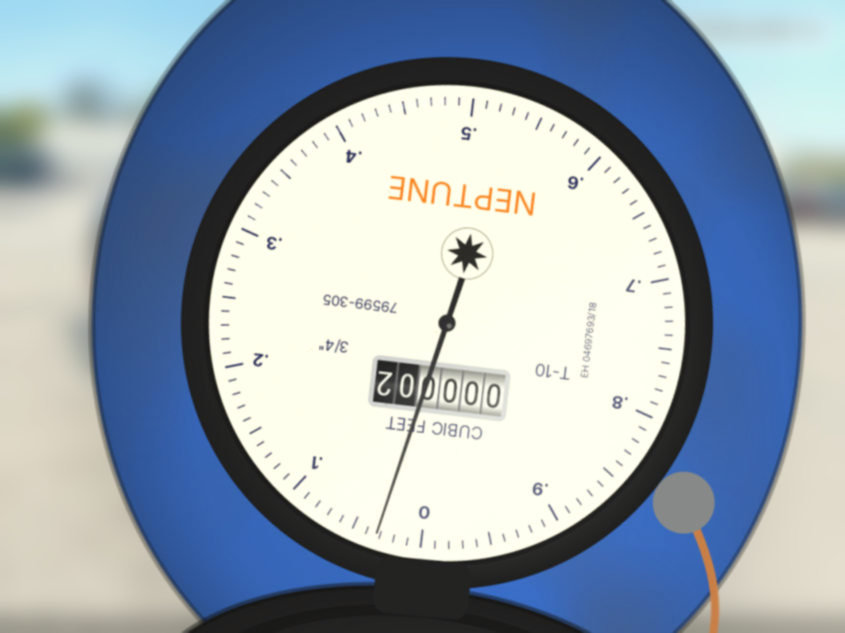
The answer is **2.03** ft³
